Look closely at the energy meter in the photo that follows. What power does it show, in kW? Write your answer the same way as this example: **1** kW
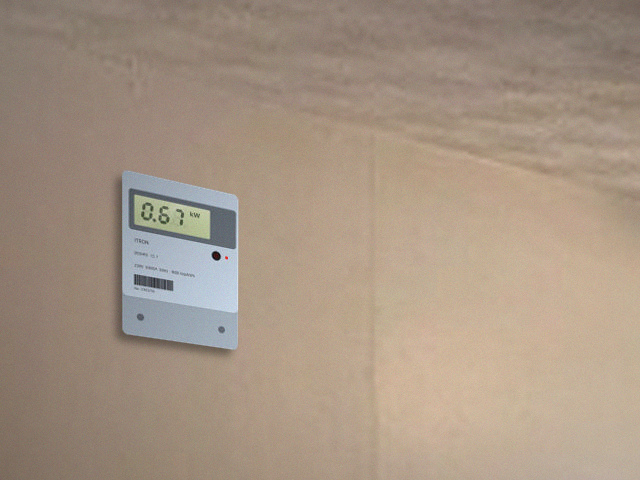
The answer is **0.67** kW
